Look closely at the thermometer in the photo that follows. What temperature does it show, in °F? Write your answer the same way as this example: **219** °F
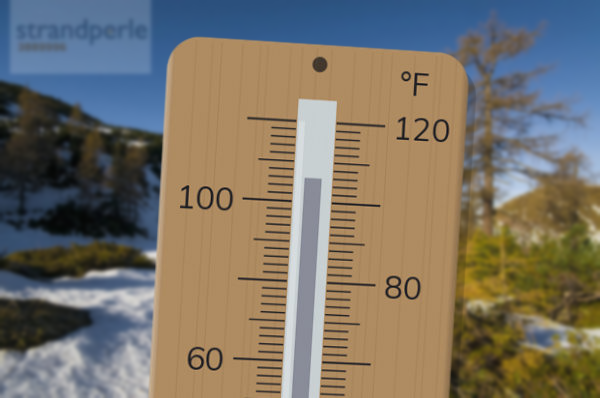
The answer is **106** °F
